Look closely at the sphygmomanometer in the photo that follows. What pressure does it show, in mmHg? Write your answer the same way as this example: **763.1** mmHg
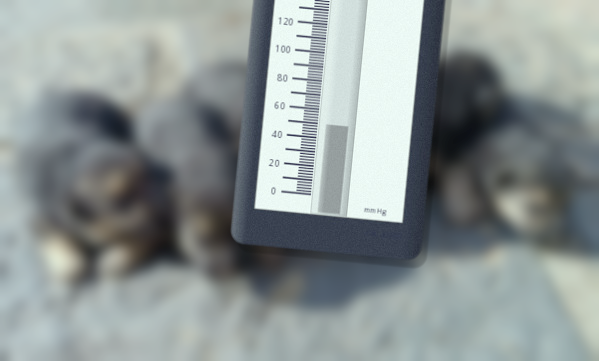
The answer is **50** mmHg
